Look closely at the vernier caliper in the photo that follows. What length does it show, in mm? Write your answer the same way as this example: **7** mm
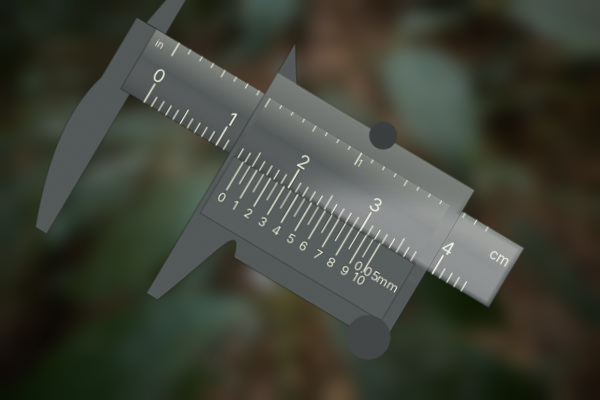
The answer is **13.8** mm
